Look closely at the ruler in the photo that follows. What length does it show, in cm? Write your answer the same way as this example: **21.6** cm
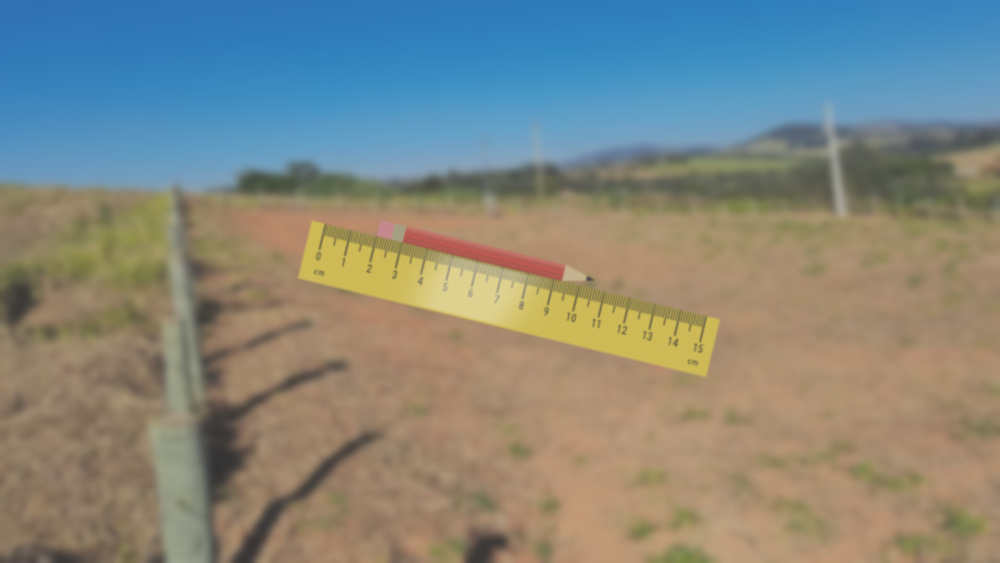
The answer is **8.5** cm
